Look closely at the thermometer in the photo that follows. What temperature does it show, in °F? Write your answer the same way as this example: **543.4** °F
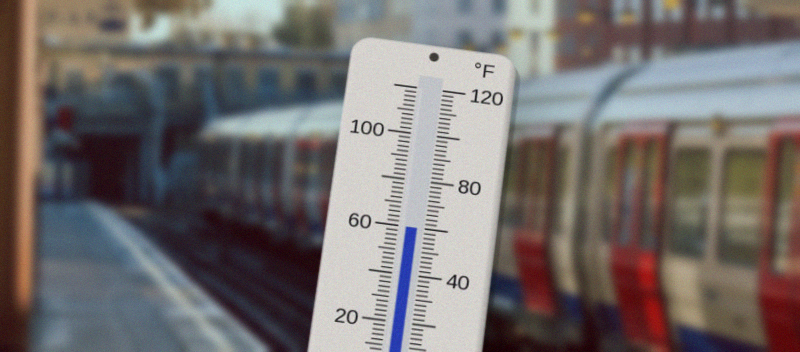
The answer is **60** °F
